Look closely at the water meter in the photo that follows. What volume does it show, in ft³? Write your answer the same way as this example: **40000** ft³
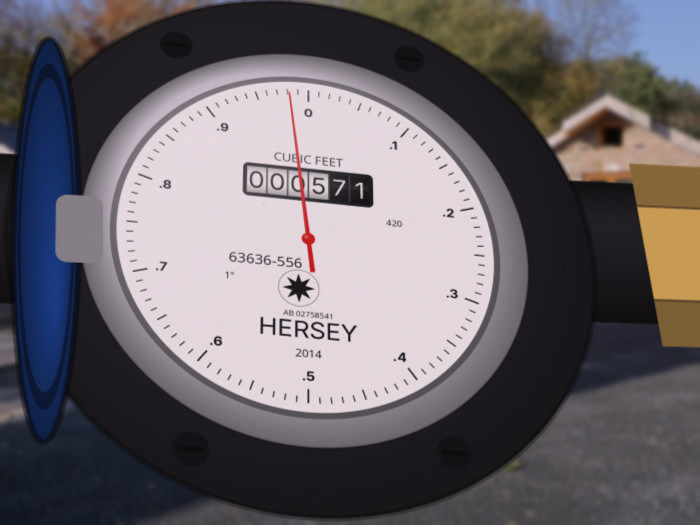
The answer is **570.98** ft³
